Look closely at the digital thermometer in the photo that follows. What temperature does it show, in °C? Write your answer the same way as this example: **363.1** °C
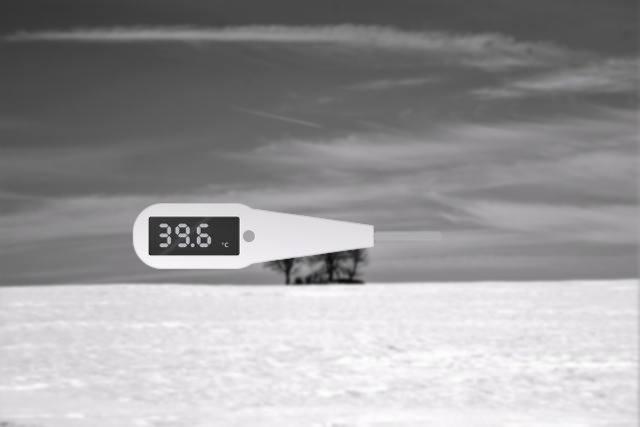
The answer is **39.6** °C
